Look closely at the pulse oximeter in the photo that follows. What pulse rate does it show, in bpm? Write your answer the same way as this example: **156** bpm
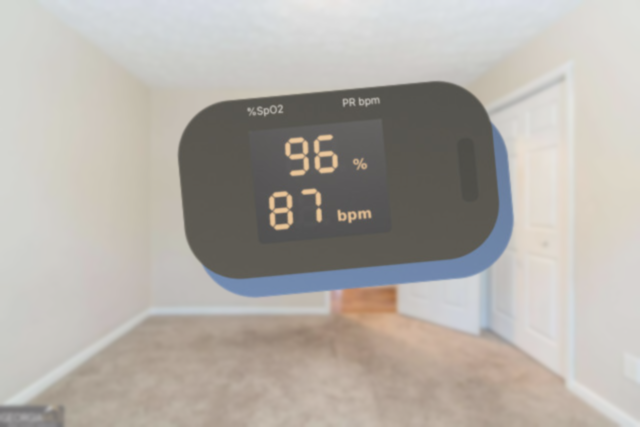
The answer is **87** bpm
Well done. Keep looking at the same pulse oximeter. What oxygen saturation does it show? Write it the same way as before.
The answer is **96** %
